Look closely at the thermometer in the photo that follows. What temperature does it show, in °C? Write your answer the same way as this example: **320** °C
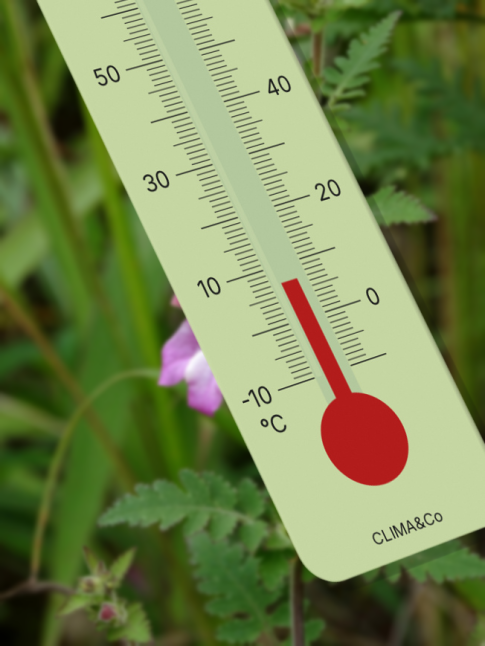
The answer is **7** °C
